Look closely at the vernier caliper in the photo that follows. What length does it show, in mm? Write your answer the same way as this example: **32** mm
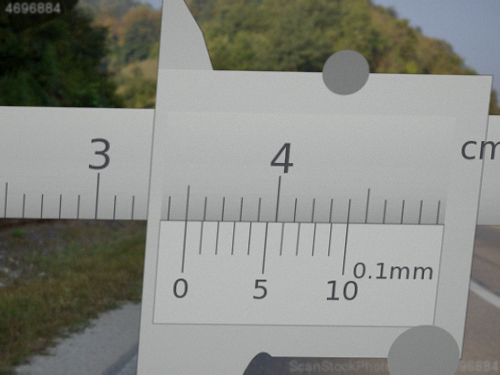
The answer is **35.0** mm
